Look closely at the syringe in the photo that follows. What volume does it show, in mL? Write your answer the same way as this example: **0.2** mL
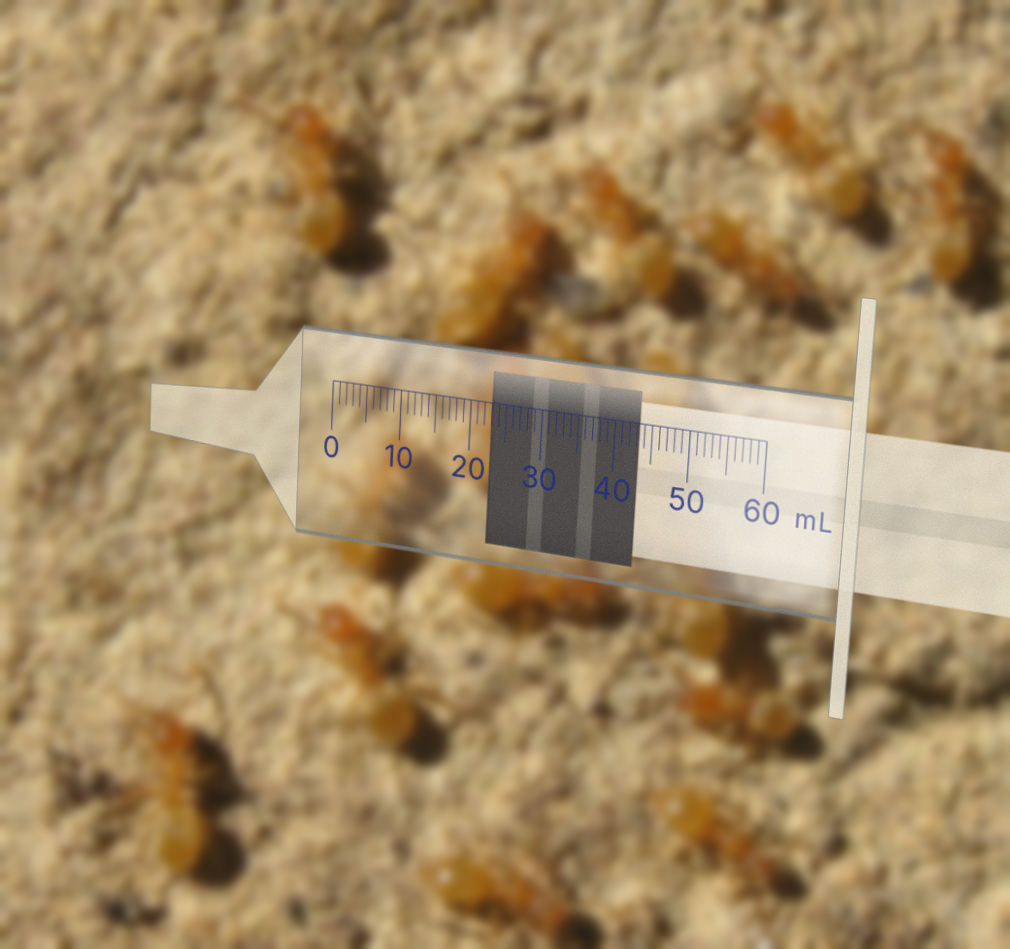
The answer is **23** mL
